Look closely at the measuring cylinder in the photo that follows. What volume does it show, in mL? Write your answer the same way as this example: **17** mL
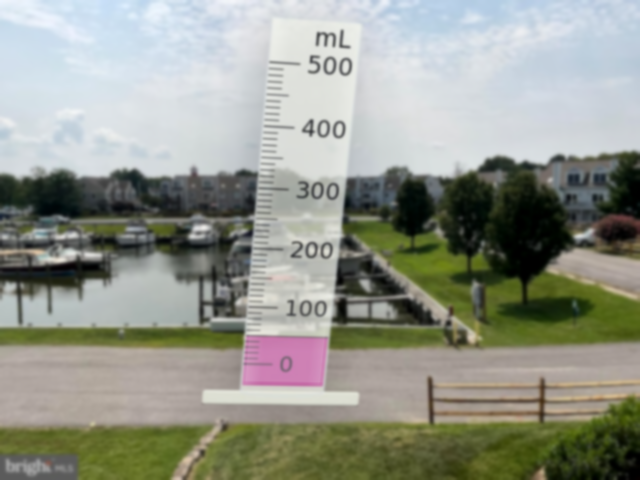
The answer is **50** mL
